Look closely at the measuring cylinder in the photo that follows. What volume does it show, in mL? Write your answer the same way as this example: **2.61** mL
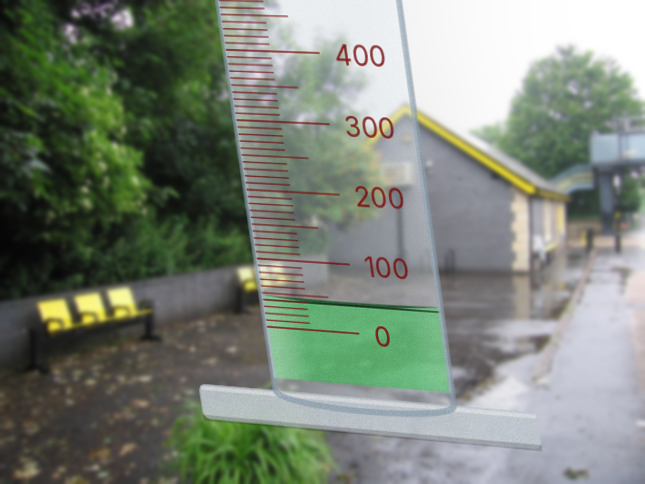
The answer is **40** mL
